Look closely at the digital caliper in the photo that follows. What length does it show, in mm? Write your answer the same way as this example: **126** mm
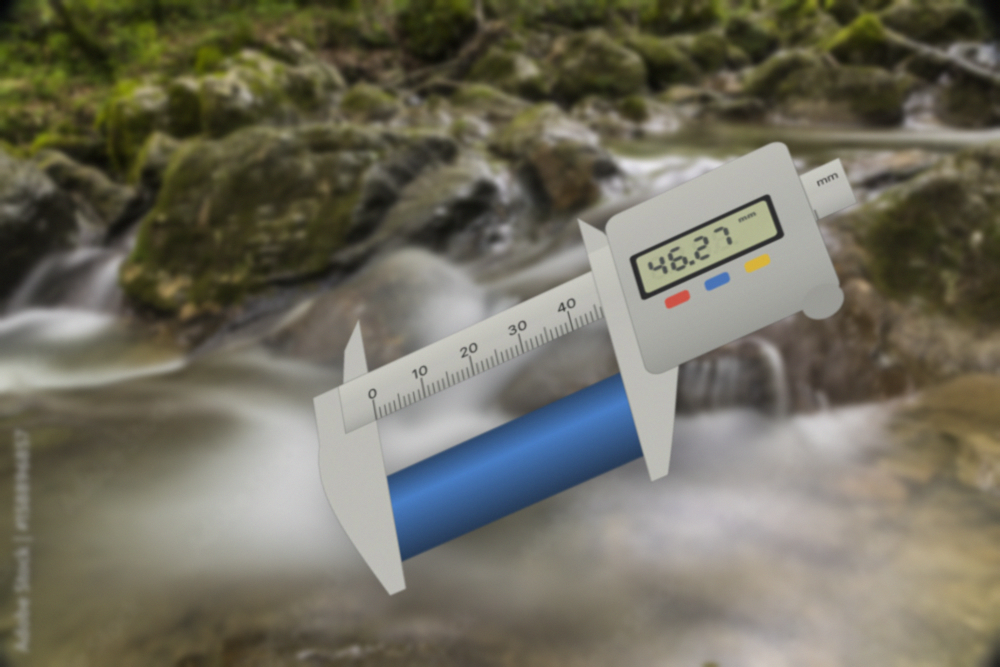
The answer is **46.27** mm
